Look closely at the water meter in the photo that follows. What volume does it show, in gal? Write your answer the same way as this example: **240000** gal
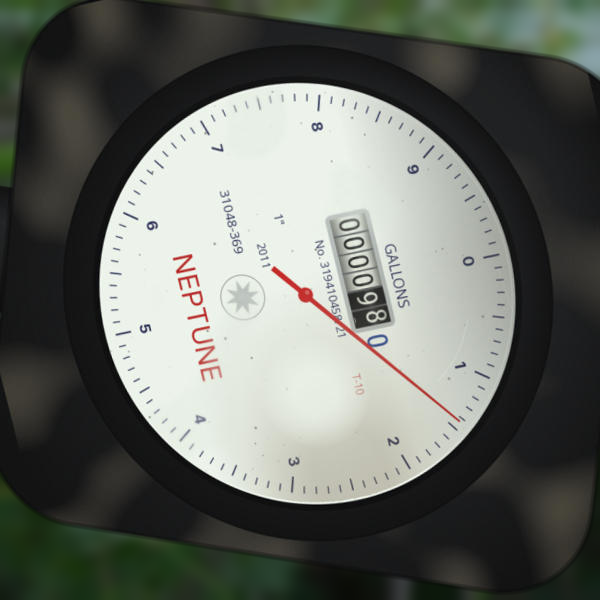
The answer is **981.4** gal
